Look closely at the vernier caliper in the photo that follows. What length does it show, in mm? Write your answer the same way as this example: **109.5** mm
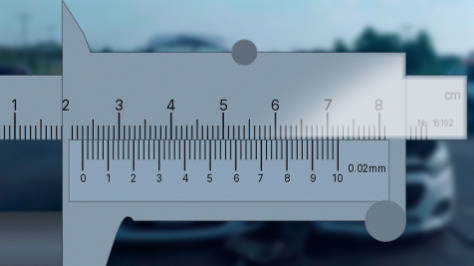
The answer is **23.0** mm
